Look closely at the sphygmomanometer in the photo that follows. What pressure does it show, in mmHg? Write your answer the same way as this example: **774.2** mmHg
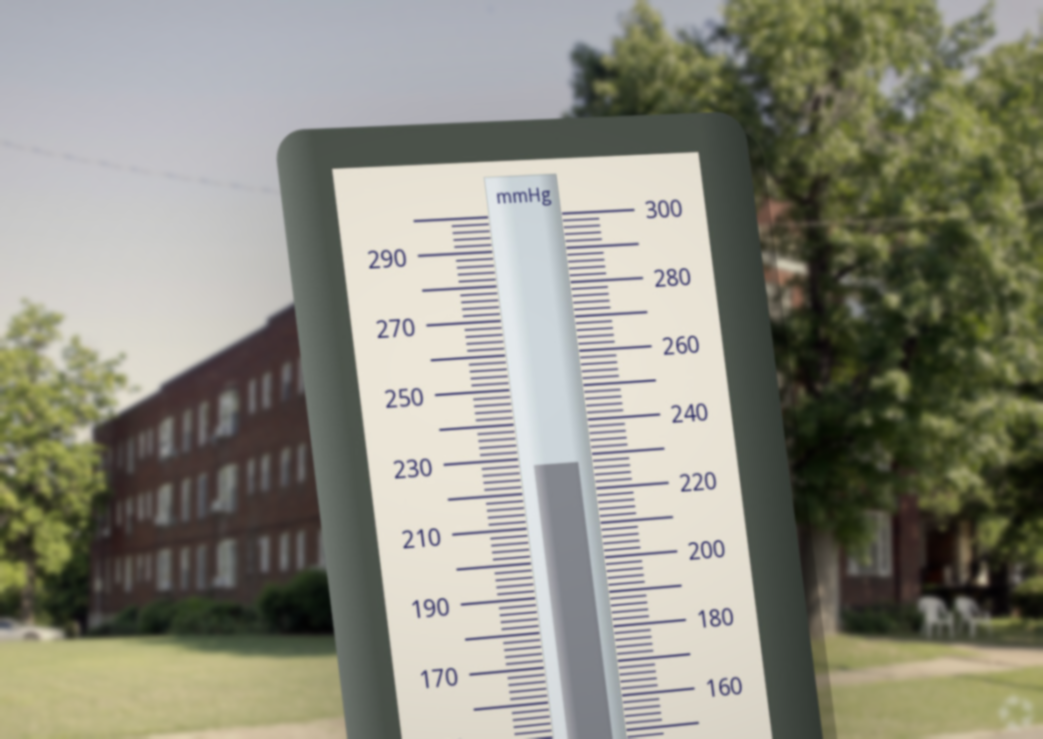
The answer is **228** mmHg
